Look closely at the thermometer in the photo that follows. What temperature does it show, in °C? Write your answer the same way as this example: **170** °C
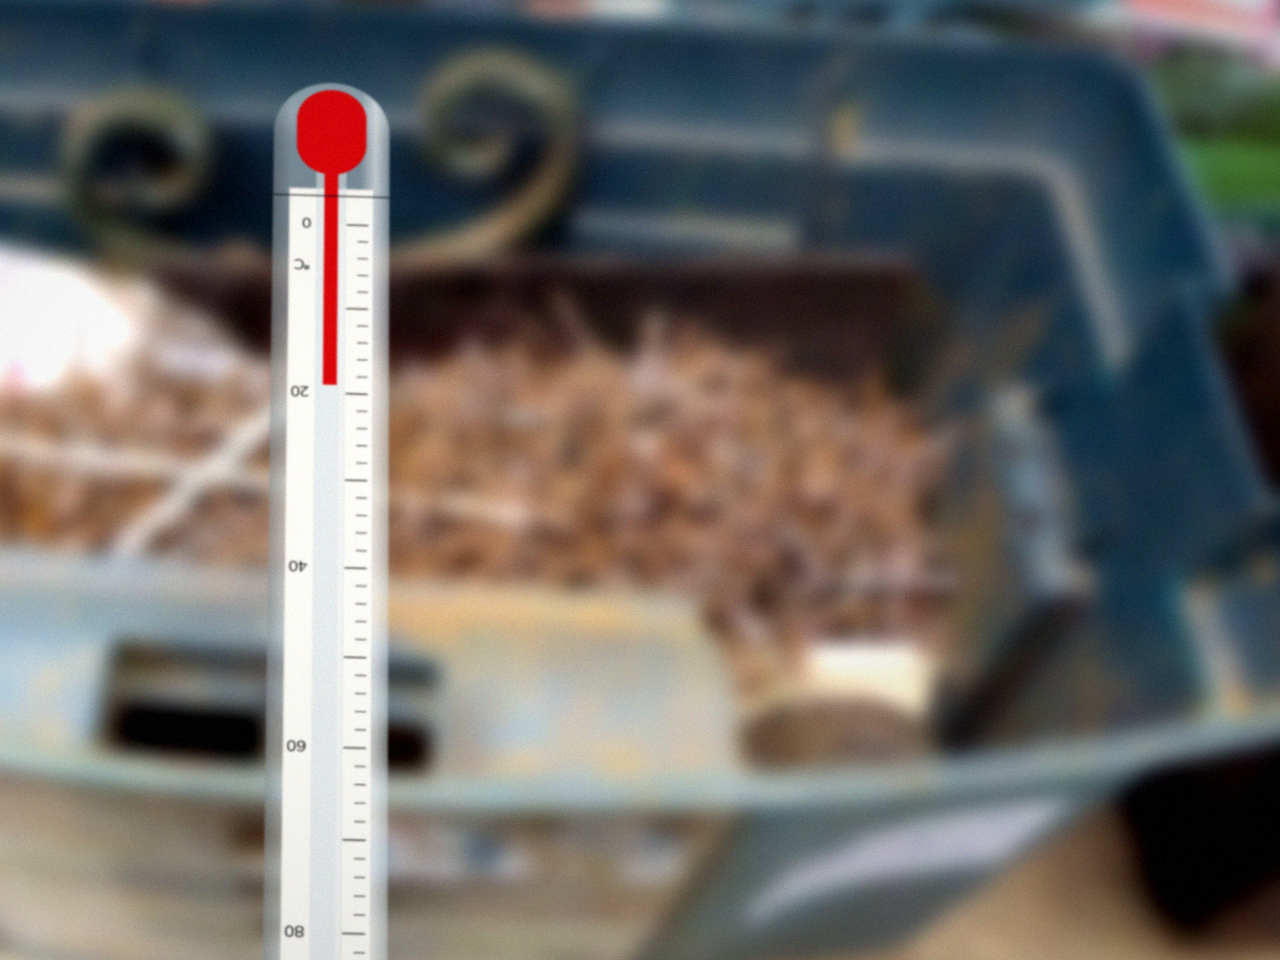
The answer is **19** °C
